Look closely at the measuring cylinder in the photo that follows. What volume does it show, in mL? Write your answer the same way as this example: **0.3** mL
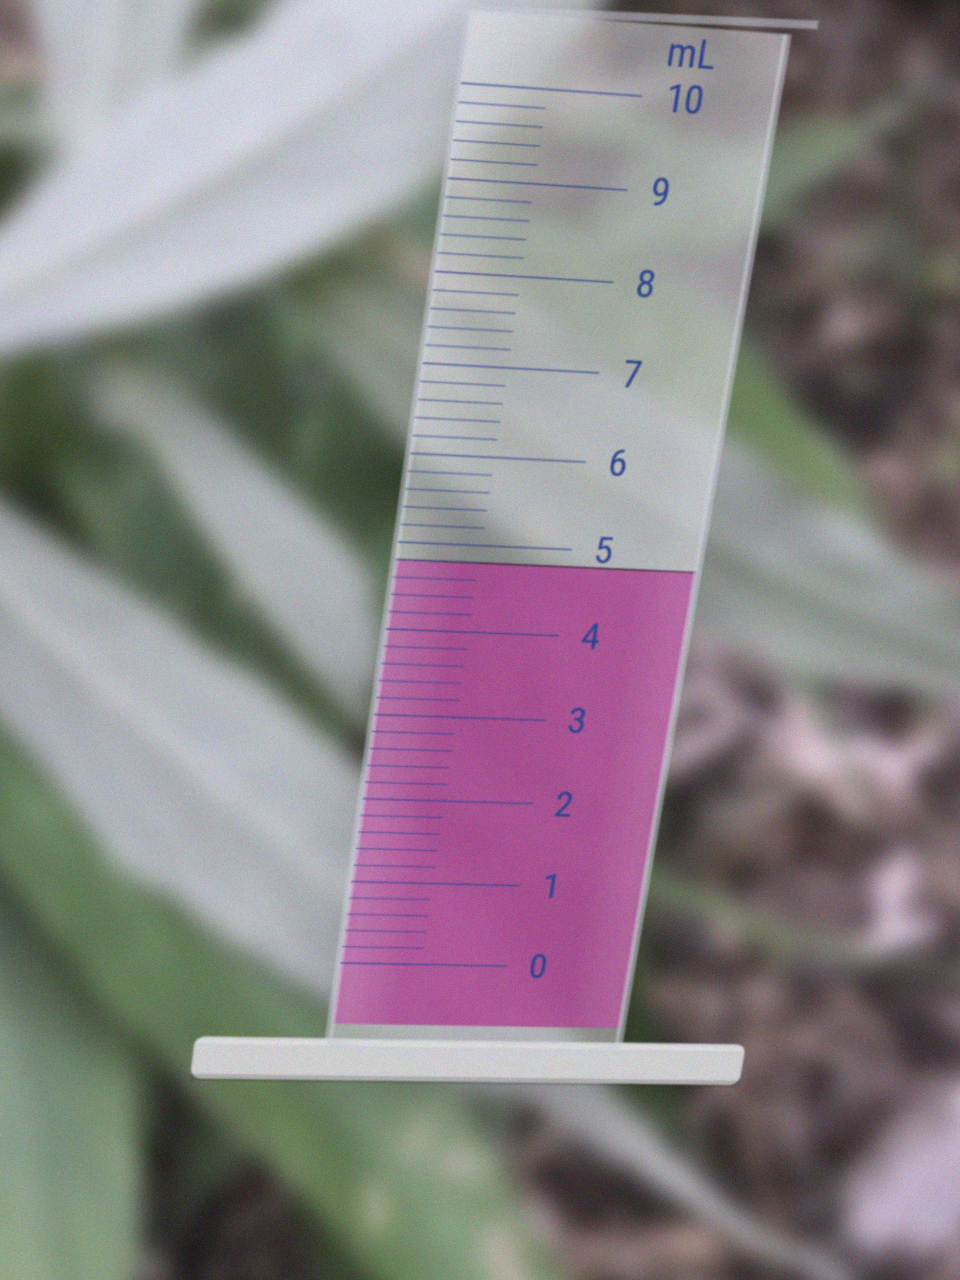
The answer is **4.8** mL
